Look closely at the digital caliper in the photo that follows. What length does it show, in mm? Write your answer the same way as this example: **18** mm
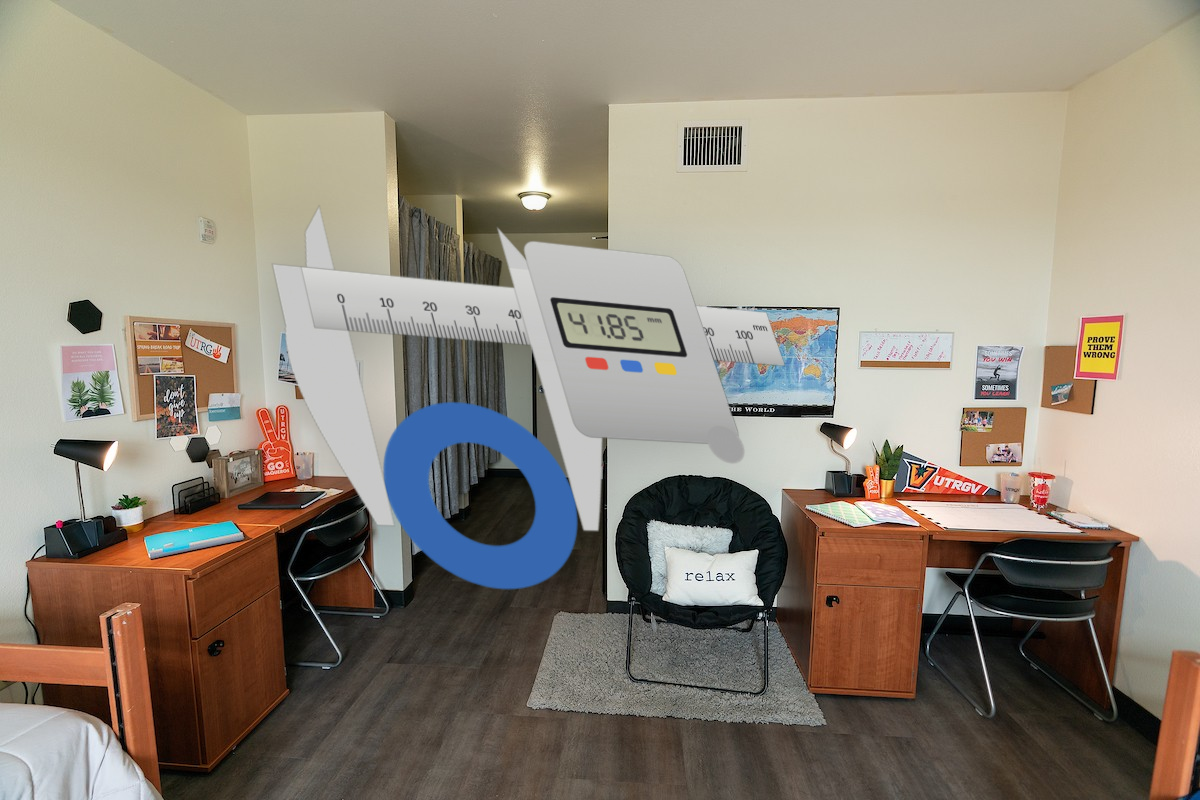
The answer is **41.85** mm
